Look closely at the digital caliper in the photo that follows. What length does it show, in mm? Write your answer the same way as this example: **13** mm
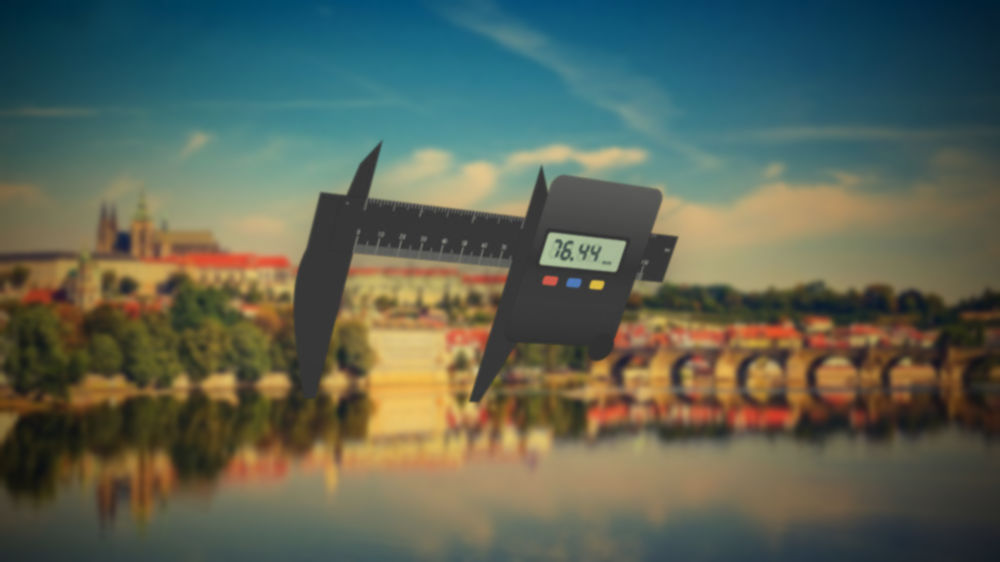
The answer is **76.44** mm
